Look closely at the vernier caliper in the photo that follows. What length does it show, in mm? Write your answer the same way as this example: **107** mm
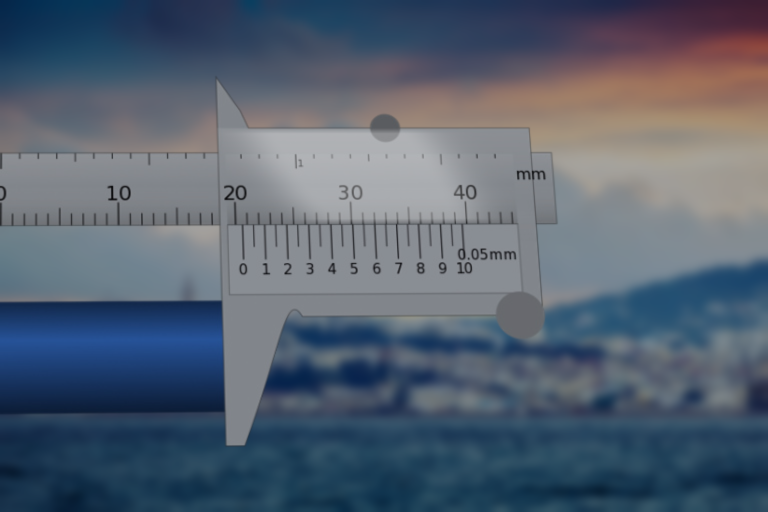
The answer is **20.6** mm
